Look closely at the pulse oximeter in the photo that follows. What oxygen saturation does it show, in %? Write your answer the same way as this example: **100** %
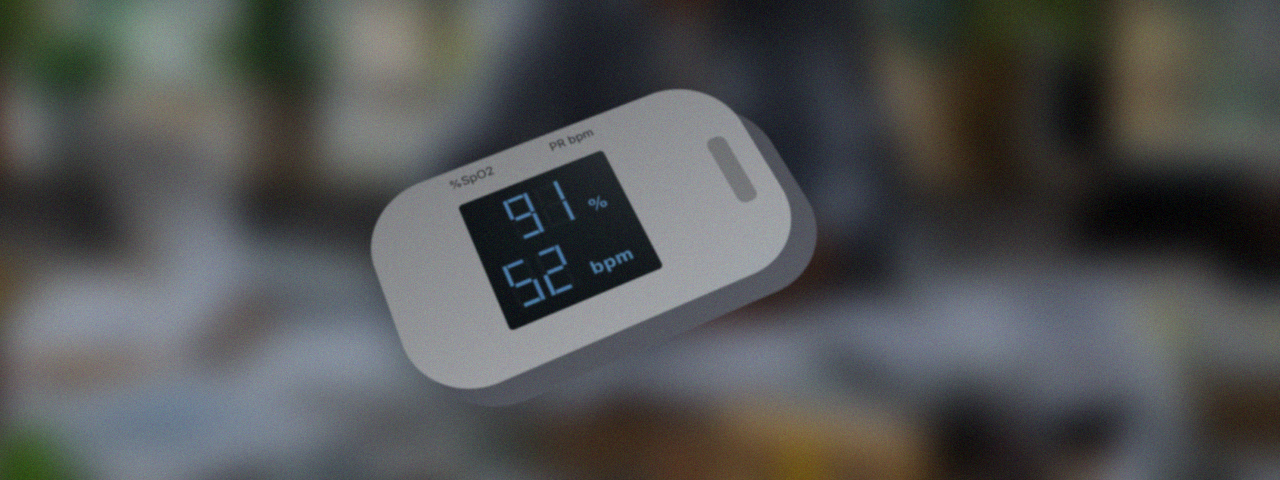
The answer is **91** %
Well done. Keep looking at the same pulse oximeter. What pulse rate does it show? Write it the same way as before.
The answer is **52** bpm
